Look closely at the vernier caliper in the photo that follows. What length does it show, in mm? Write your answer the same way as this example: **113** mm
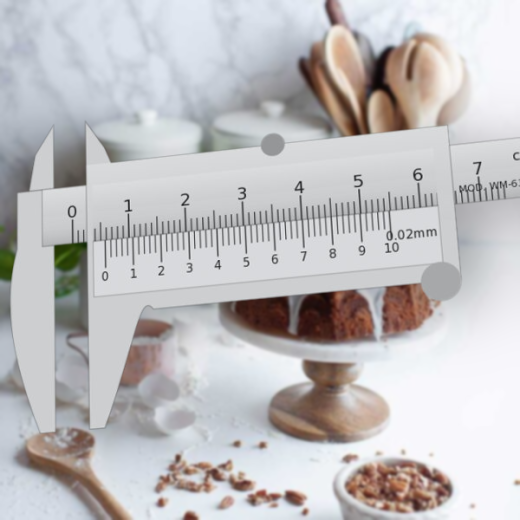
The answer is **5.8** mm
